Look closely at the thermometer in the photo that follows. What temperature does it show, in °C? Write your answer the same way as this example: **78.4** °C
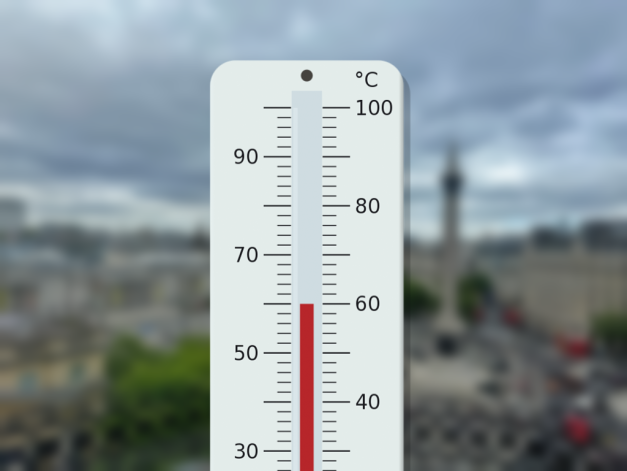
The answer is **60** °C
